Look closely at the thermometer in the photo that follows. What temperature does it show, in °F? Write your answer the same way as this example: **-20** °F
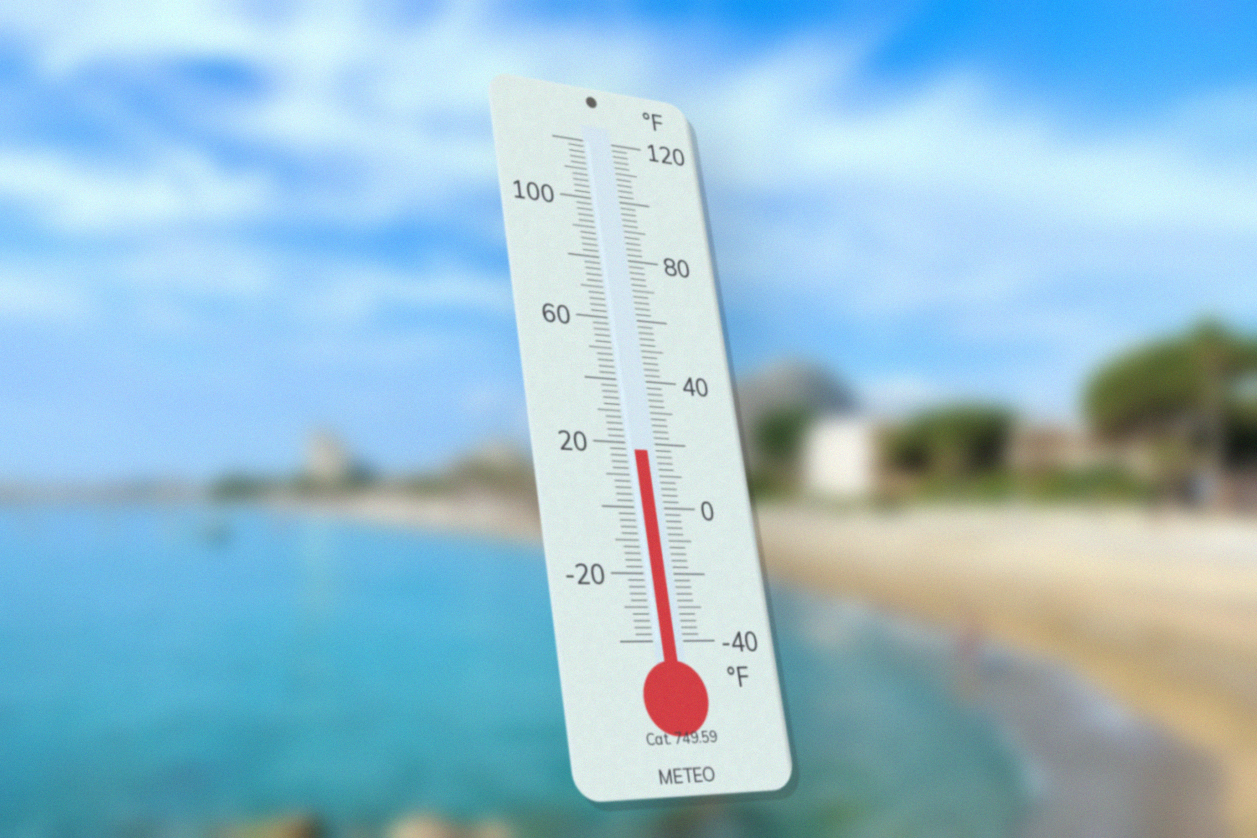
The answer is **18** °F
